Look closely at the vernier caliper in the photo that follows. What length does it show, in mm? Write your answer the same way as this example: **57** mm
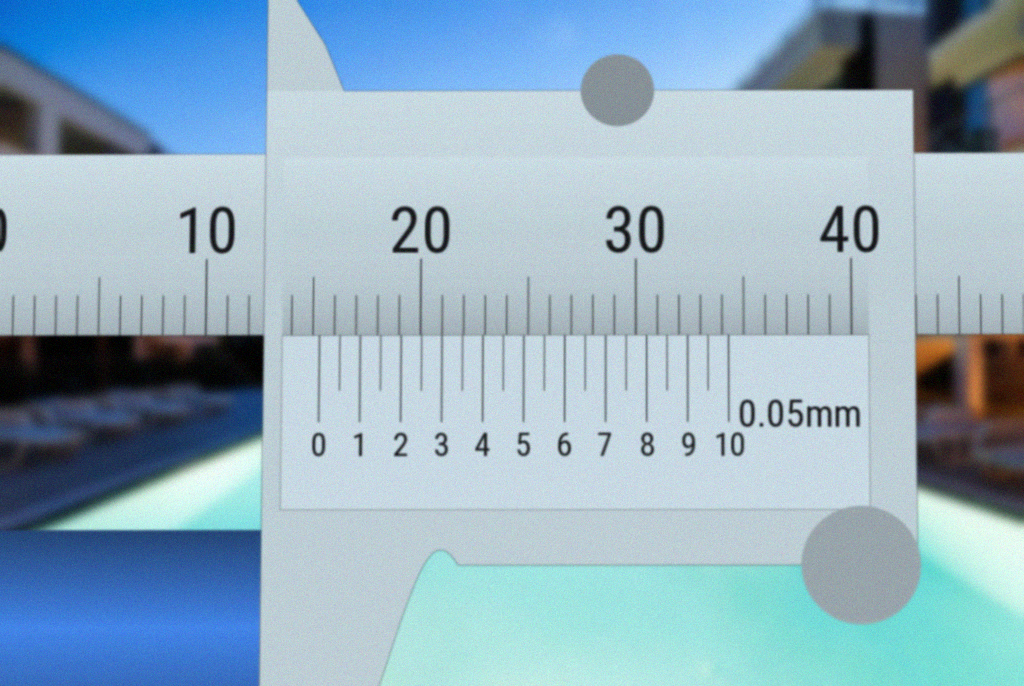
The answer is **15.3** mm
